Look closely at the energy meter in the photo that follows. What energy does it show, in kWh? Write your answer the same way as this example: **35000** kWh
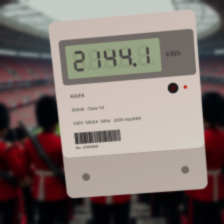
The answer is **2144.1** kWh
